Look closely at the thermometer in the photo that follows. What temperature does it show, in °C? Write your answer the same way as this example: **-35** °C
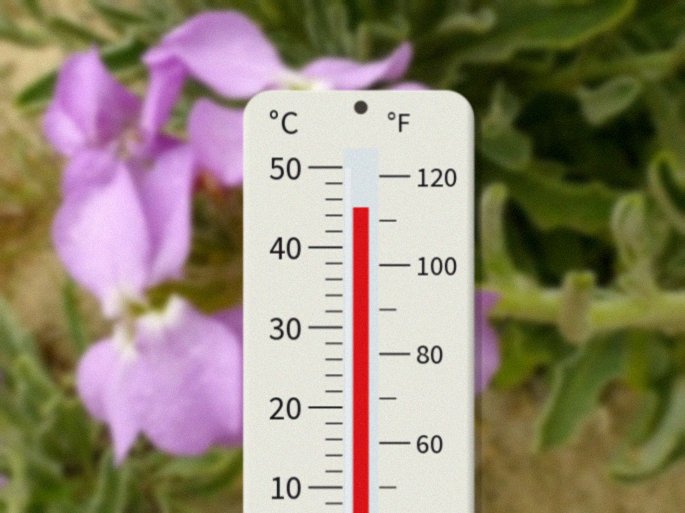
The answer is **45** °C
